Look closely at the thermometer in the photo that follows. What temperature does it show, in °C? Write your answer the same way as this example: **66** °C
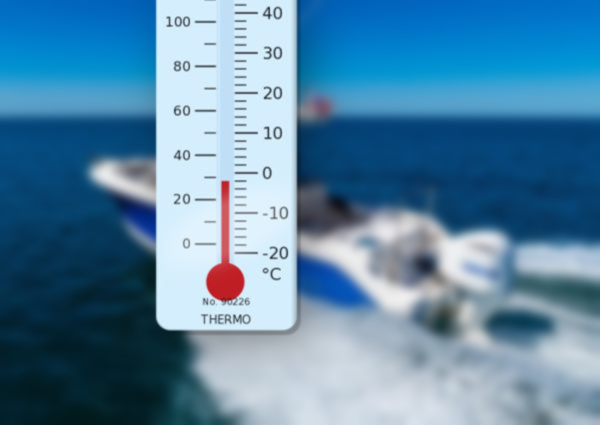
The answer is **-2** °C
